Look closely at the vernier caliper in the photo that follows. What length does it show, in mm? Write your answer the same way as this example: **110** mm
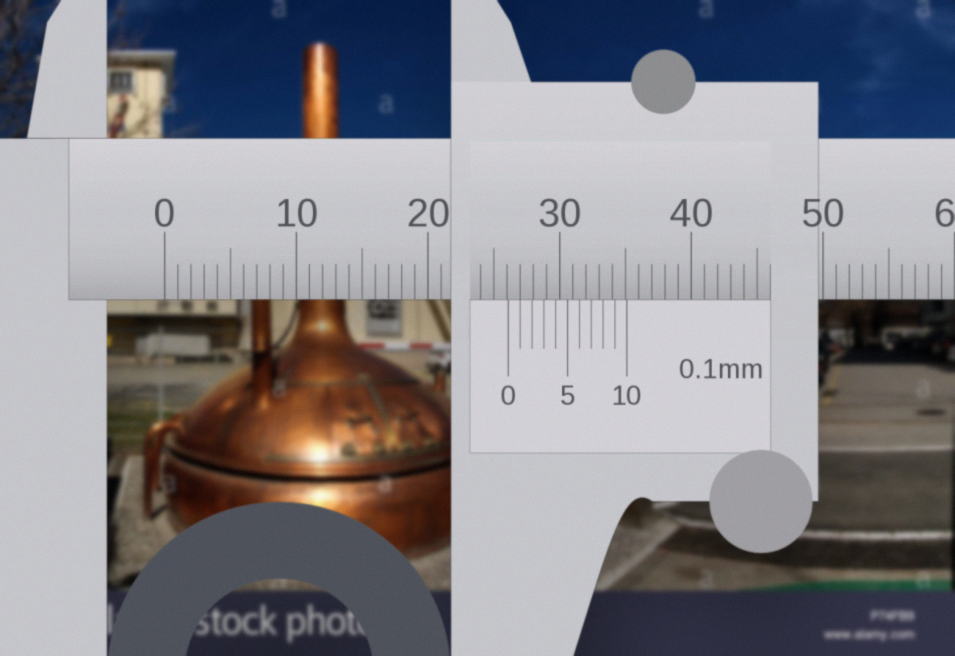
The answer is **26.1** mm
